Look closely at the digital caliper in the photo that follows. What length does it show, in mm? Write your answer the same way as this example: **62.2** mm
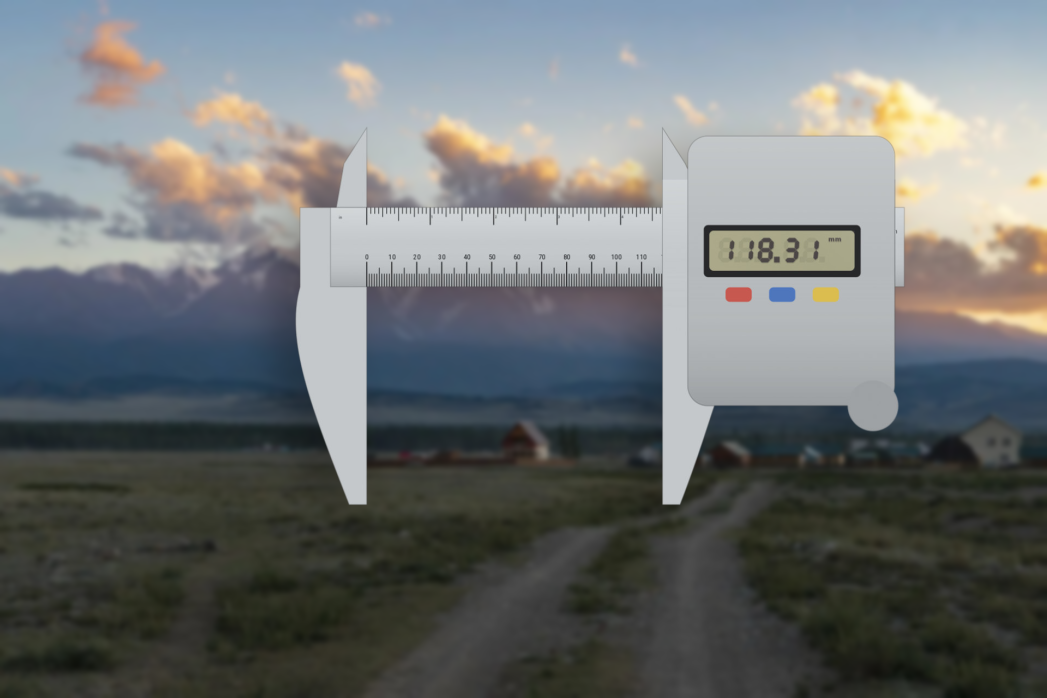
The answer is **118.31** mm
